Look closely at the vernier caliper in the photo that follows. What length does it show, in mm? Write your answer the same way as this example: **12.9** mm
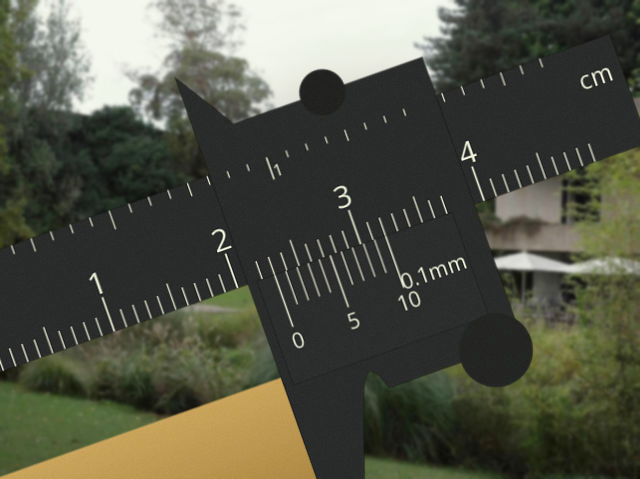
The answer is **23.0** mm
